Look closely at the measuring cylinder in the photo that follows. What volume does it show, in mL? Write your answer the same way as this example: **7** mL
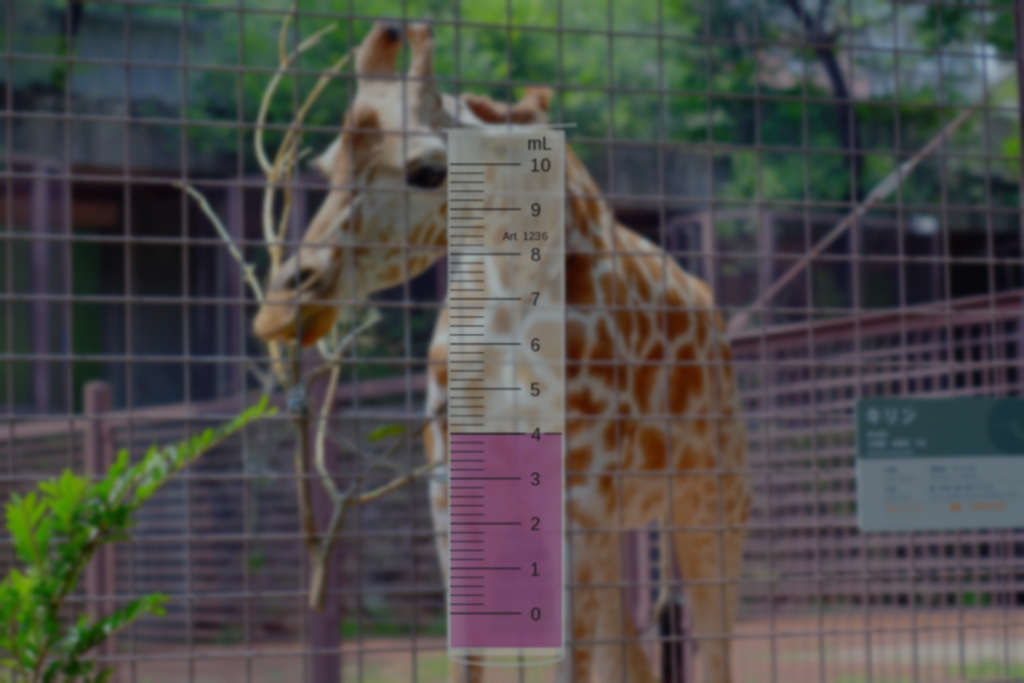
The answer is **4** mL
